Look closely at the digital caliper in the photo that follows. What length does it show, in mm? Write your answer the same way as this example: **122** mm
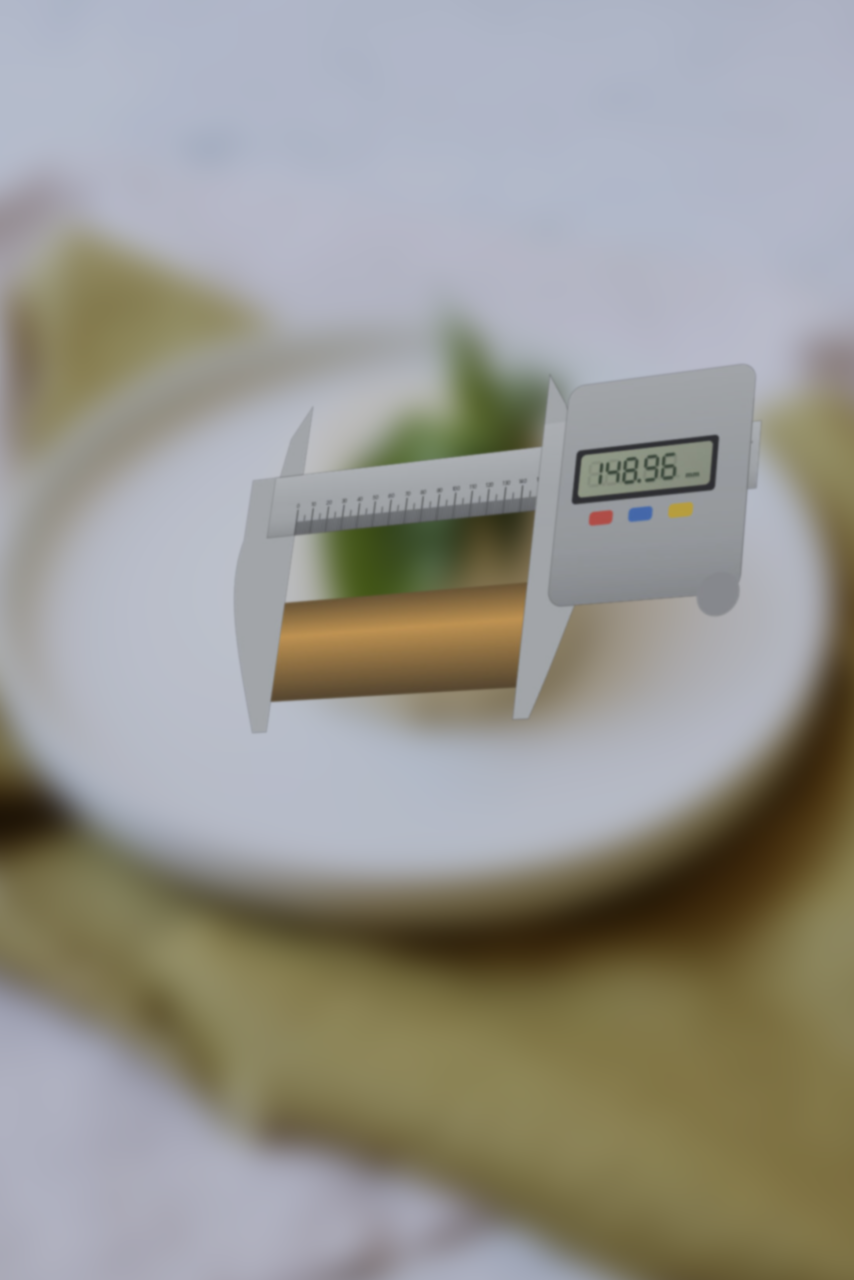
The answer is **148.96** mm
